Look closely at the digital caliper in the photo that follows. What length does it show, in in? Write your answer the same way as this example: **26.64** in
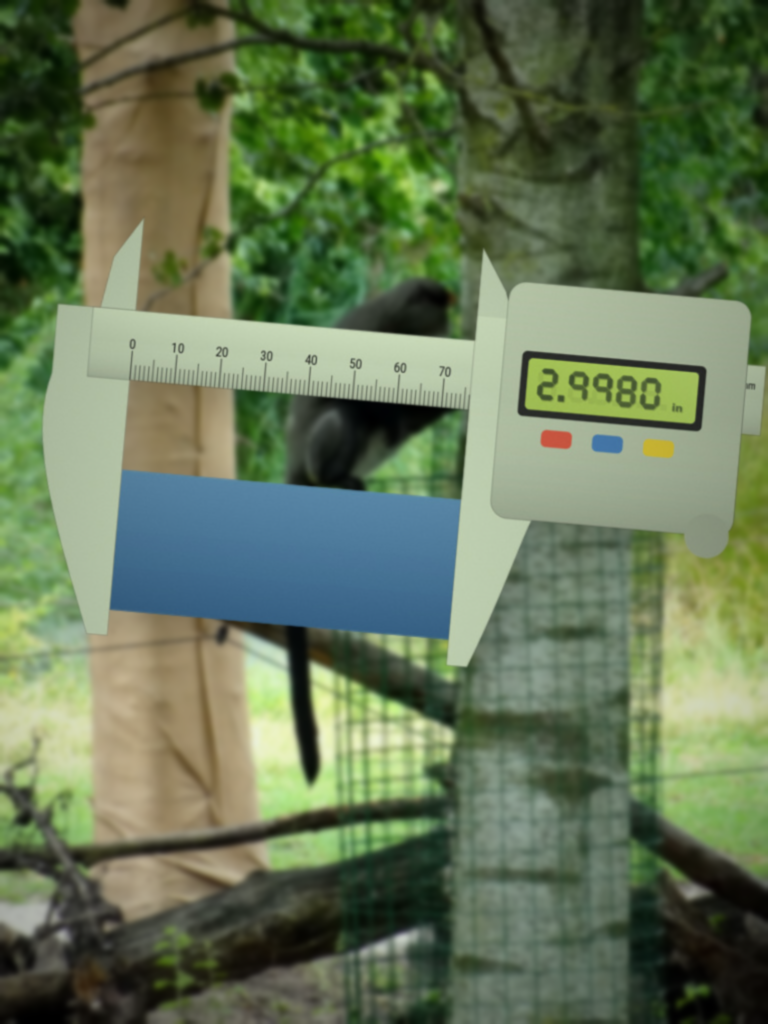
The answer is **2.9980** in
